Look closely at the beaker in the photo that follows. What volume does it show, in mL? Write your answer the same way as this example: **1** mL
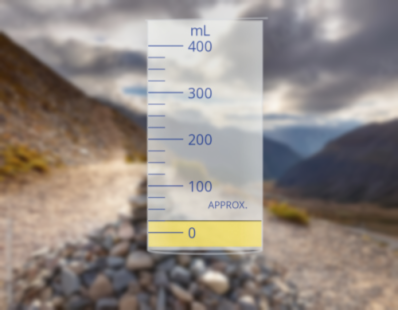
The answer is **25** mL
